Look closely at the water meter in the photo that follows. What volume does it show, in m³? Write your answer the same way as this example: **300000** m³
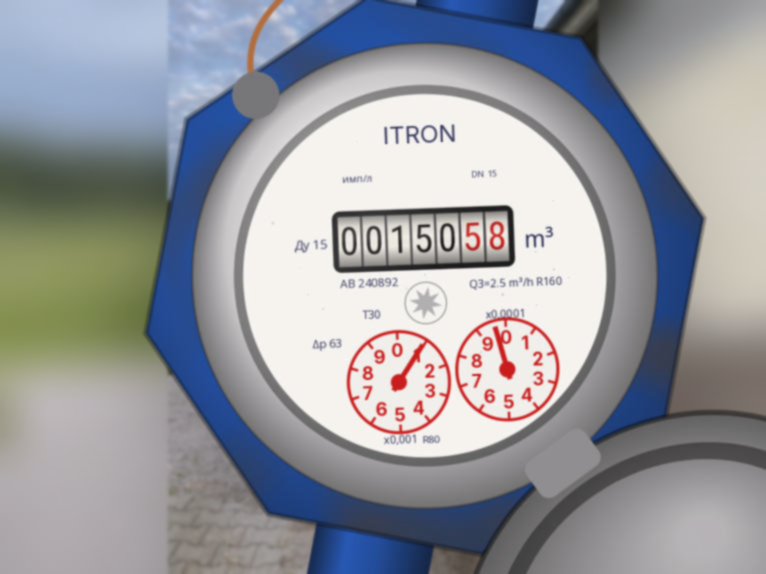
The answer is **150.5809** m³
